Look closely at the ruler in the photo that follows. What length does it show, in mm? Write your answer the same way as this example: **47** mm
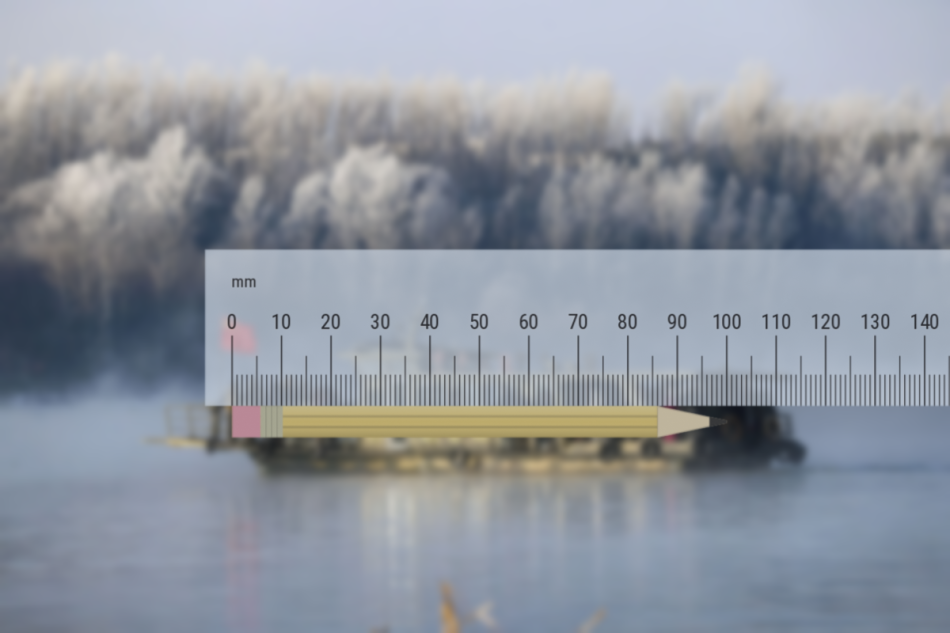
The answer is **100** mm
